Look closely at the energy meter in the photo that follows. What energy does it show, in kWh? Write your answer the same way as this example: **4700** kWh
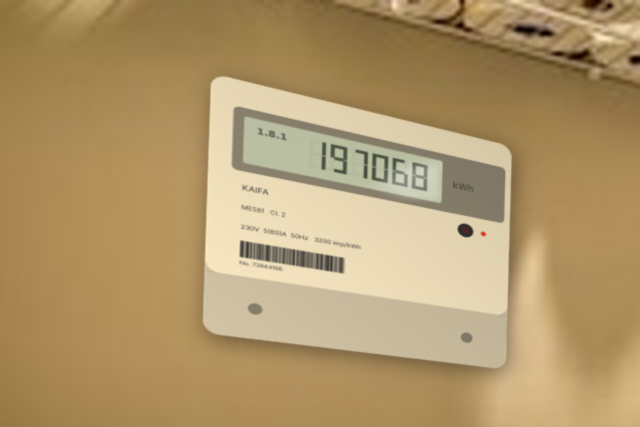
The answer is **197068** kWh
